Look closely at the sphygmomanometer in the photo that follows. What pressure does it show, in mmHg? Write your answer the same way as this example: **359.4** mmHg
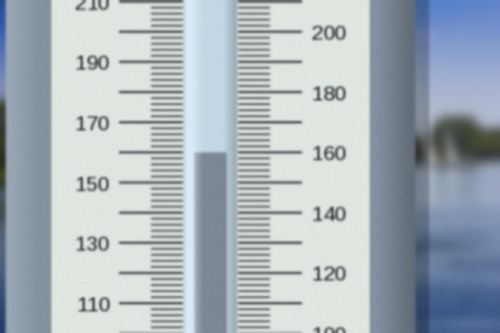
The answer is **160** mmHg
